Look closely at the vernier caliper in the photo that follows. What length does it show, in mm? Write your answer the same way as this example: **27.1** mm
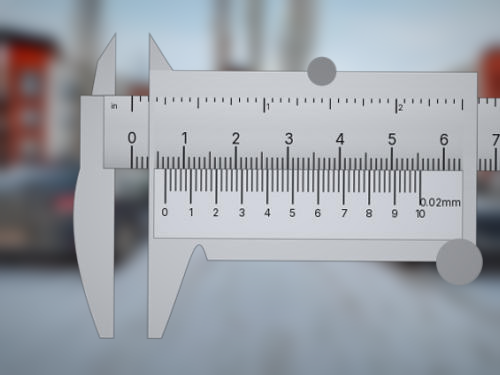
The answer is **6.5** mm
